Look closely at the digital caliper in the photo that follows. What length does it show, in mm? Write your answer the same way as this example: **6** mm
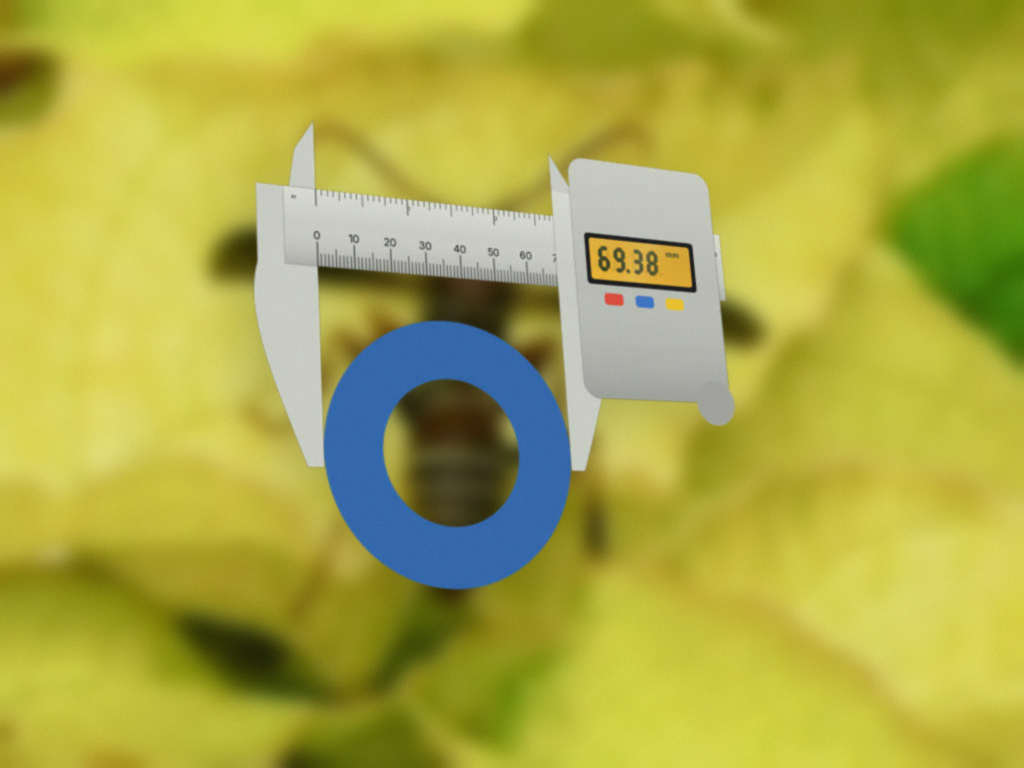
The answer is **69.38** mm
